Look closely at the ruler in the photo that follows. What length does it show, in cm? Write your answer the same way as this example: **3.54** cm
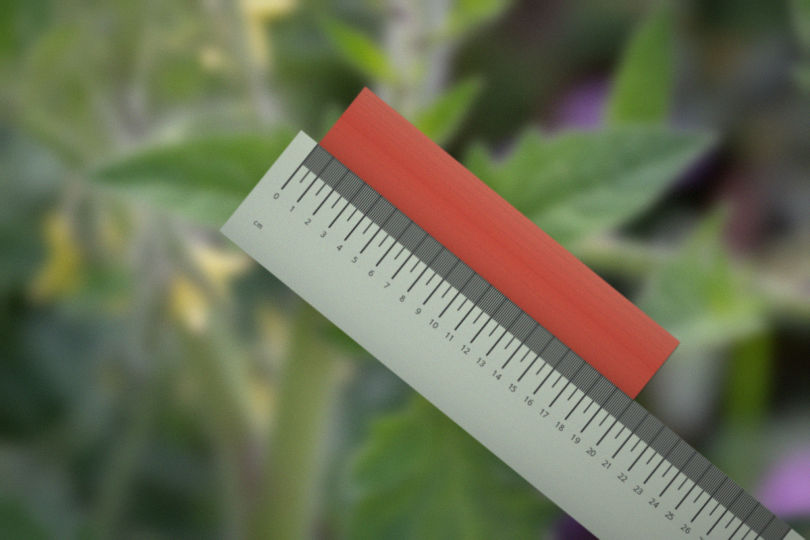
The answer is **20** cm
